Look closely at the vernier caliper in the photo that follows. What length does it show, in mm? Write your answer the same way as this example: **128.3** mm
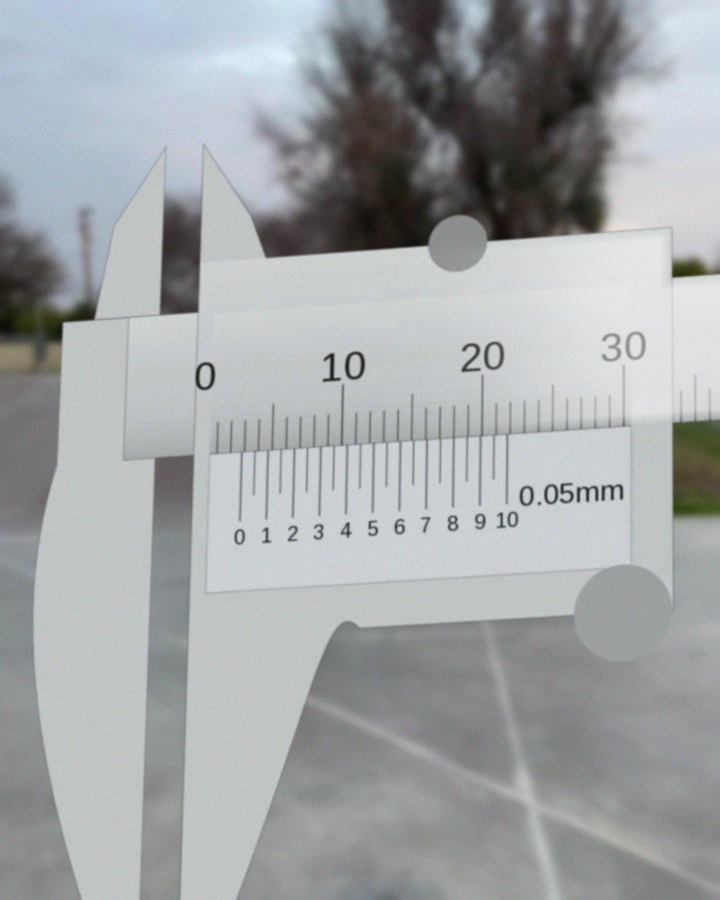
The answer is **2.8** mm
